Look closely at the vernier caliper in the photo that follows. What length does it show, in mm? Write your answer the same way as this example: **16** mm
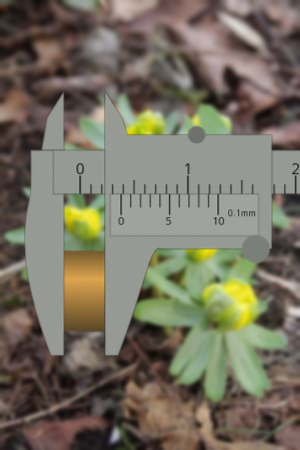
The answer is **3.8** mm
